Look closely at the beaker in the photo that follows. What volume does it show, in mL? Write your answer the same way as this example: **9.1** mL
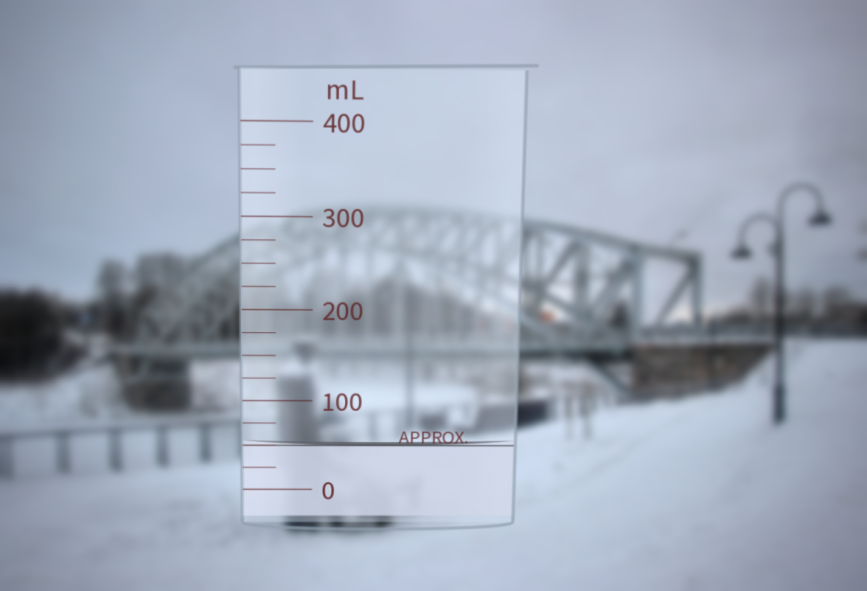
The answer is **50** mL
